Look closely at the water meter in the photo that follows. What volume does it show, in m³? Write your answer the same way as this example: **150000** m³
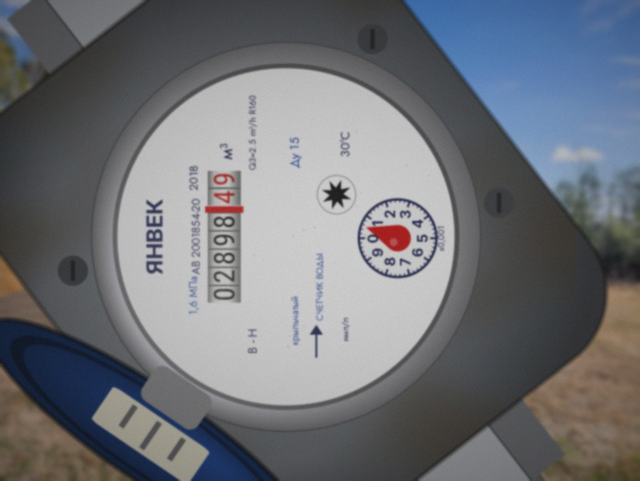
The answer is **2898.490** m³
